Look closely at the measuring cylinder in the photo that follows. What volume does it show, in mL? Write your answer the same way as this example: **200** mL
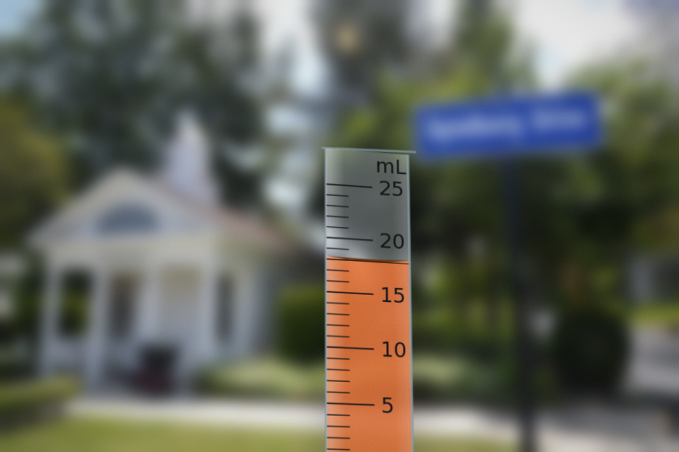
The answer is **18** mL
